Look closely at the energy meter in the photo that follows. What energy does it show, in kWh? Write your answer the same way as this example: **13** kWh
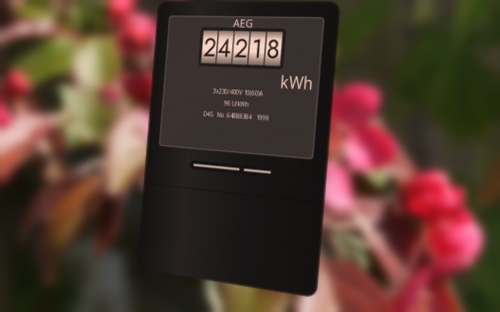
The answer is **24218** kWh
